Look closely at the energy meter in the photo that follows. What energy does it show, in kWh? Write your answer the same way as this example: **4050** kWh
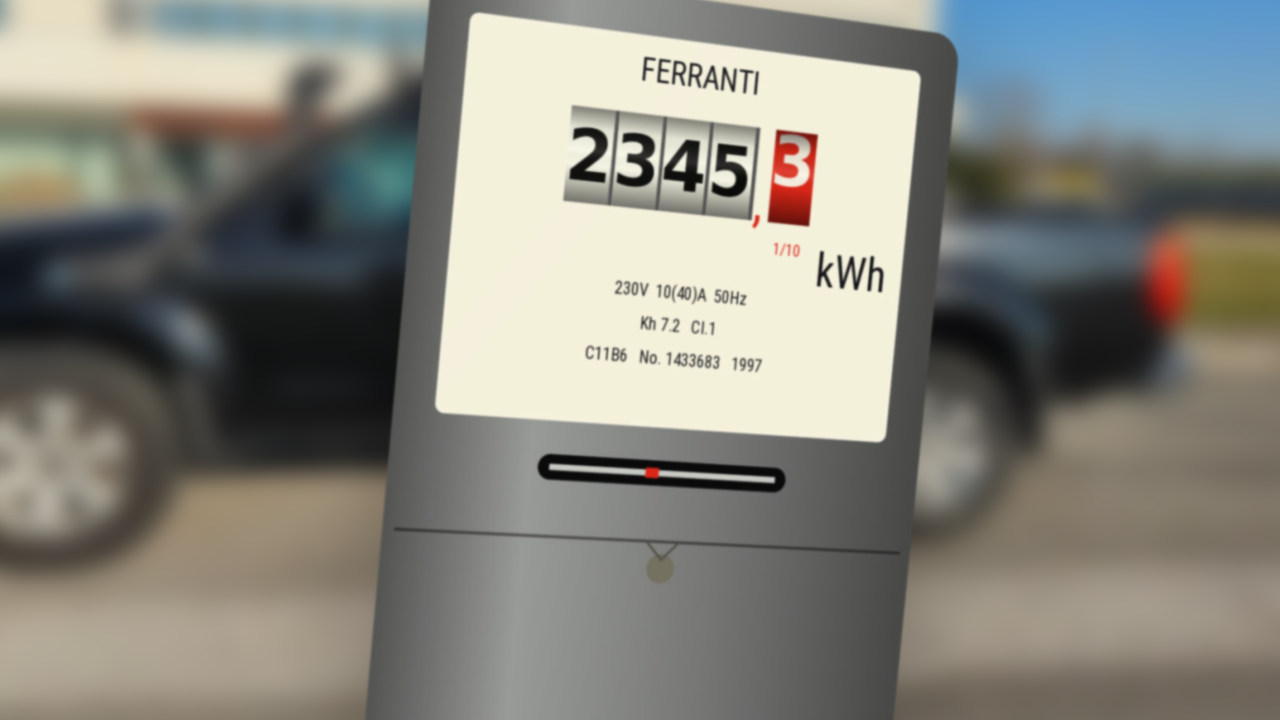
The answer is **2345.3** kWh
